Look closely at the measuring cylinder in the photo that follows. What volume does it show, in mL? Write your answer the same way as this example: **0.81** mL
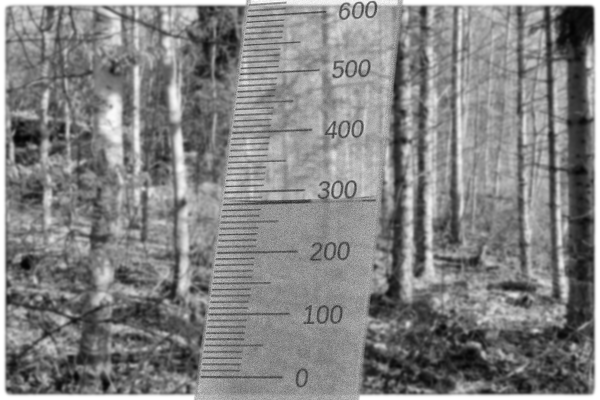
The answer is **280** mL
